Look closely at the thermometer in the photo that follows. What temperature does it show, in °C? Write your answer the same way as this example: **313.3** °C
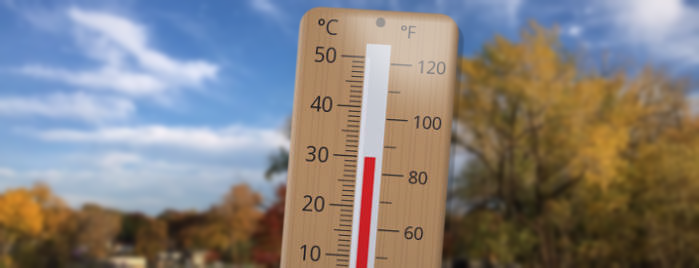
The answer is **30** °C
